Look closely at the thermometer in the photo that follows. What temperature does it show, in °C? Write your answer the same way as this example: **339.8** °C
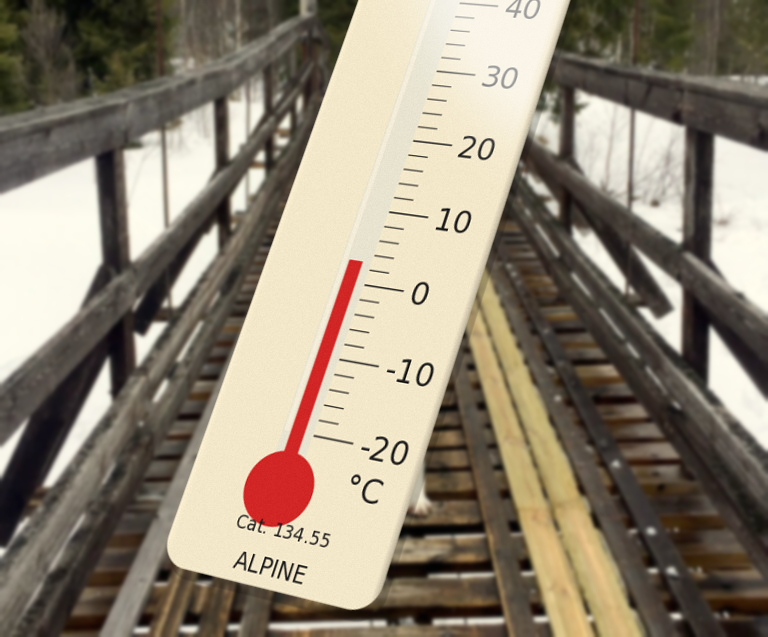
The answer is **3** °C
